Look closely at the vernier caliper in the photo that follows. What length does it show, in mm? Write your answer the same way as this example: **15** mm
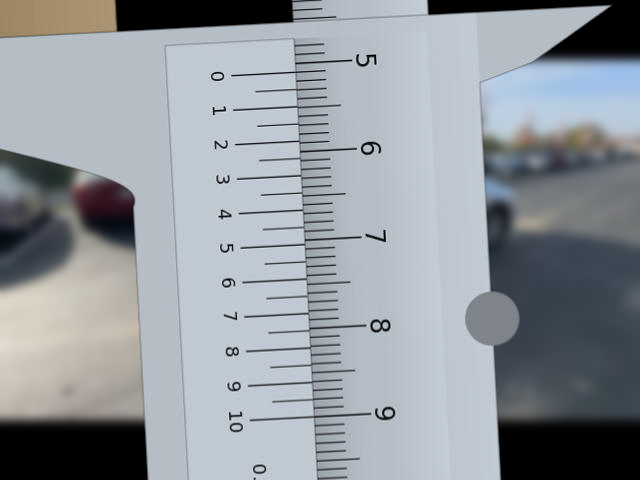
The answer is **51.0** mm
